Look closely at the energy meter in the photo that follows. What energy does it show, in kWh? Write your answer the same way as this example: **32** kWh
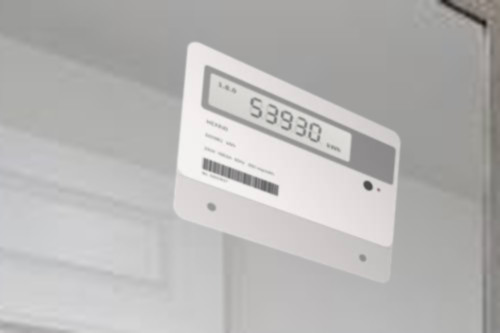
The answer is **53930** kWh
